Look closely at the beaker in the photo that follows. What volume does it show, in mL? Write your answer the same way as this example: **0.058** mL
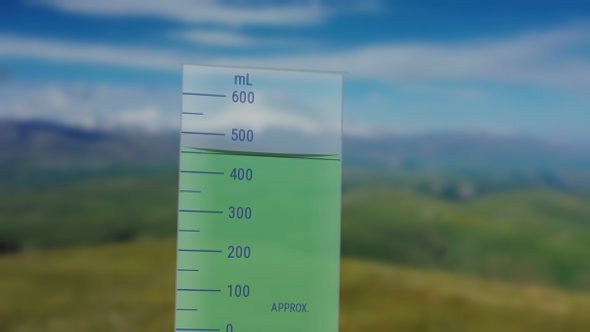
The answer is **450** mL
